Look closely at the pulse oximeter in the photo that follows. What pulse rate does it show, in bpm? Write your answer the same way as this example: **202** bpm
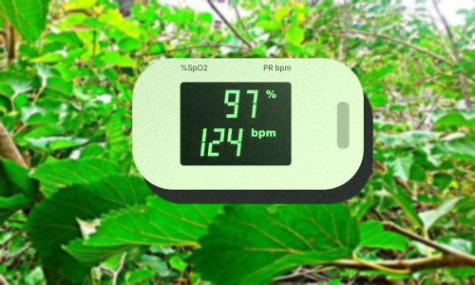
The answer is **124** bpm
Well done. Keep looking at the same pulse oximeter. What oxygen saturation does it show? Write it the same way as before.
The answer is **97** %
